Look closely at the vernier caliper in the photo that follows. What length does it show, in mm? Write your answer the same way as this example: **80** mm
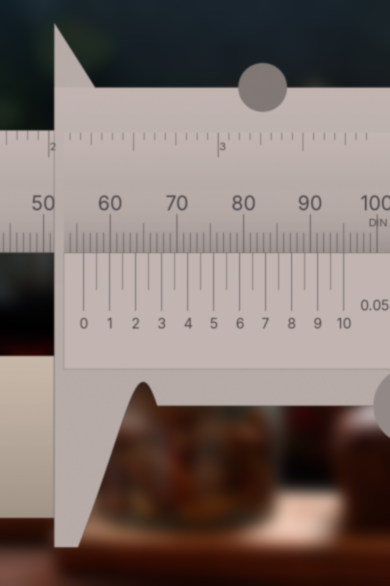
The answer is **56.0** mm
